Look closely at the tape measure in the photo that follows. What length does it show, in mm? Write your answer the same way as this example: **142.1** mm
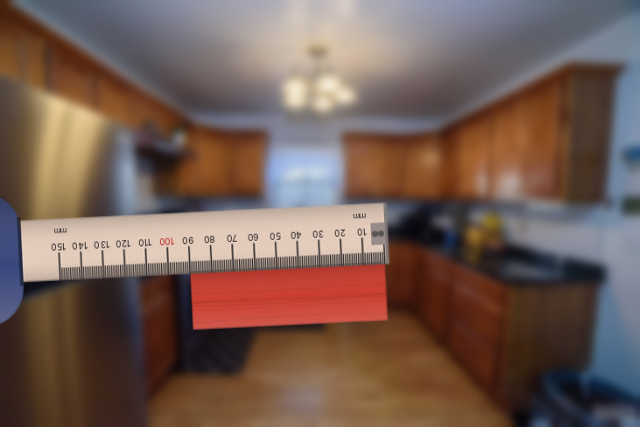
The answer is **90** mm
